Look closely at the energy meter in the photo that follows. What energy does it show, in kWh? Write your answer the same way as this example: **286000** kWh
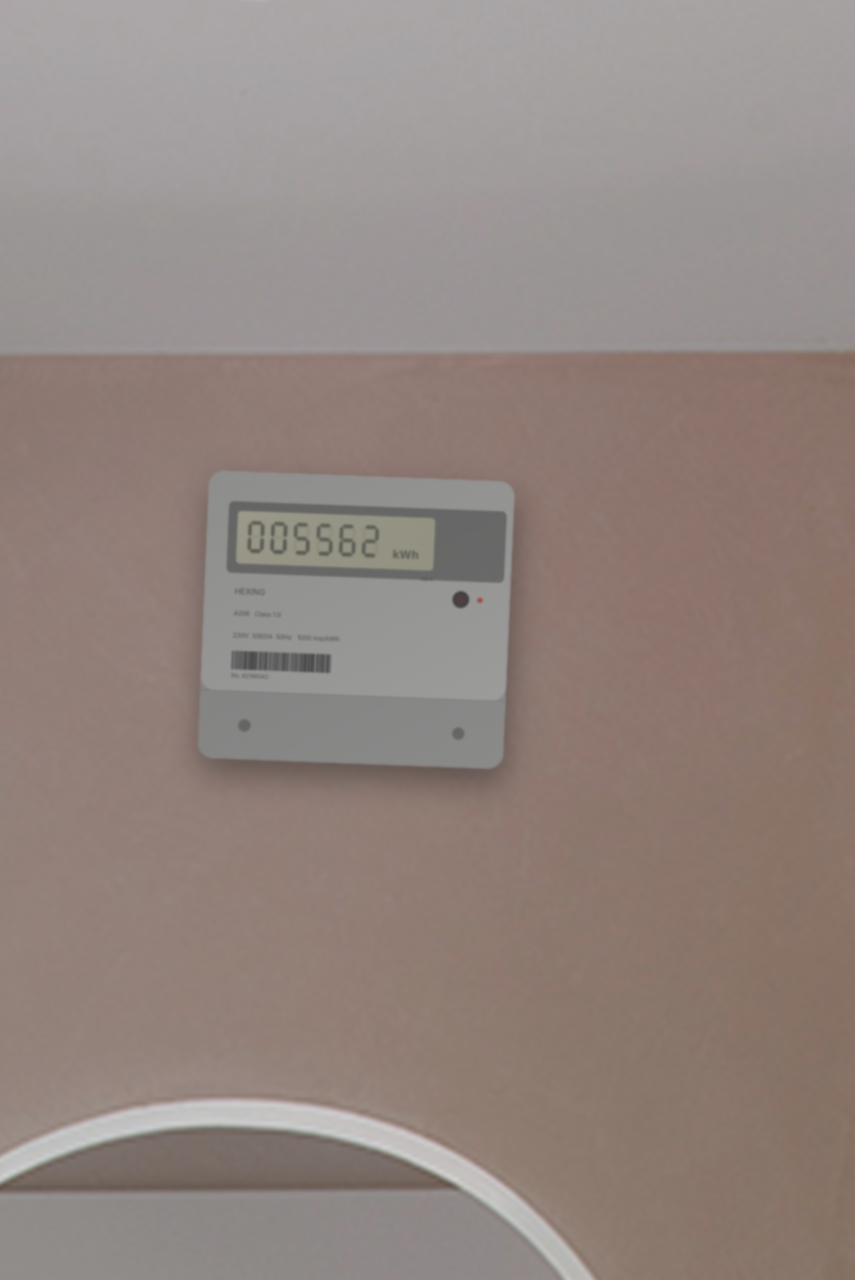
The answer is **5562** kWh
